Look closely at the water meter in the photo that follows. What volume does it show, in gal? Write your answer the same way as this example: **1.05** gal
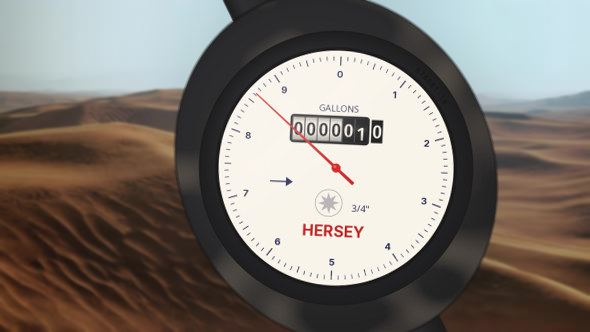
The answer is **8.6** gal
